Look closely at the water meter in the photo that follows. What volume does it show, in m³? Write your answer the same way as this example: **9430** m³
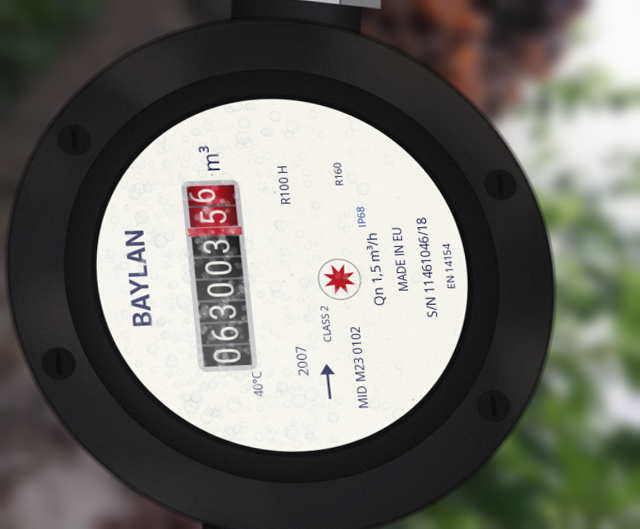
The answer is **63003.56** m³
